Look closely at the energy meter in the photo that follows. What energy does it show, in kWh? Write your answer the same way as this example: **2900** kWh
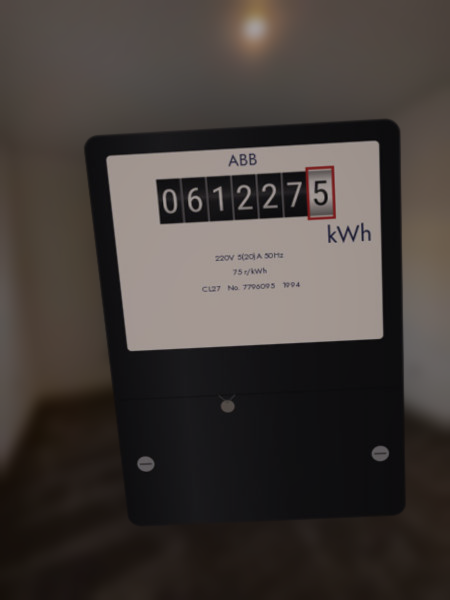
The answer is **61227.5** kWh
